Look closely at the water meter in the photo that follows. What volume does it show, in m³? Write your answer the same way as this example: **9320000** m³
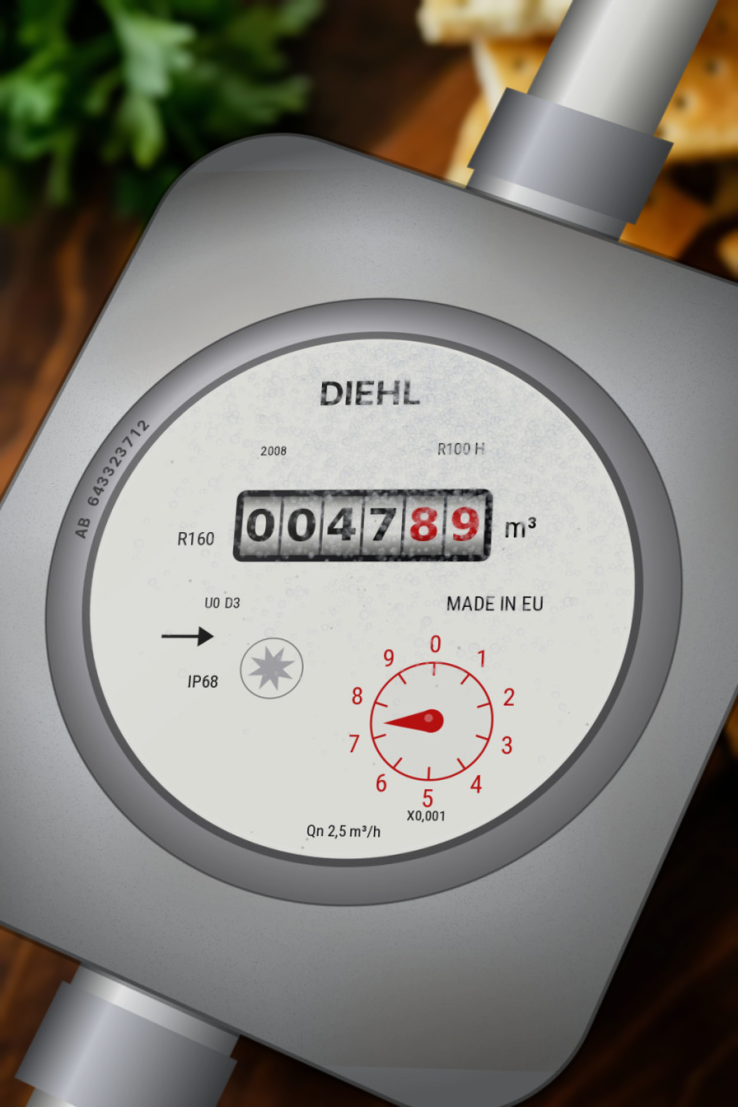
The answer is **47.897** m³
